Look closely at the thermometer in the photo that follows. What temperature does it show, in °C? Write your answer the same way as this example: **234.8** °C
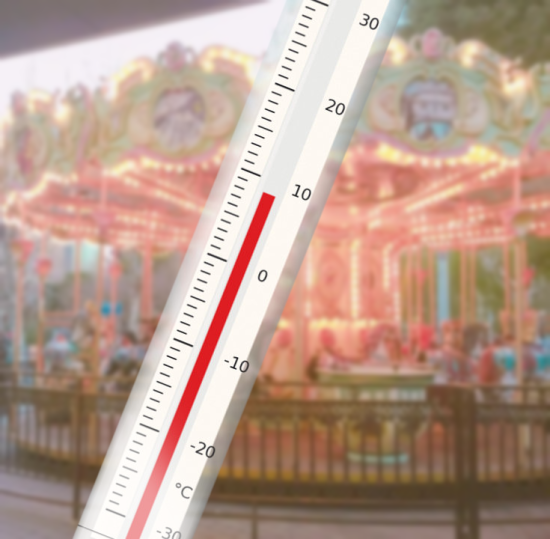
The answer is **8.5** °C
